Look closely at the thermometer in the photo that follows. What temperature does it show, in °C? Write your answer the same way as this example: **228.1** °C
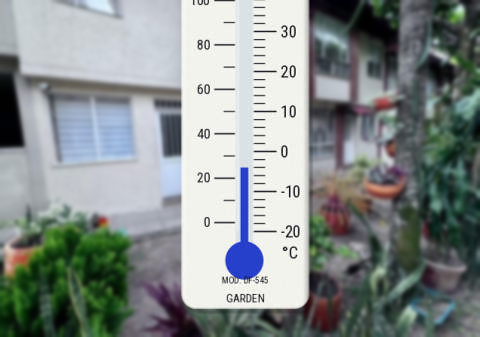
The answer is **-4** °C
